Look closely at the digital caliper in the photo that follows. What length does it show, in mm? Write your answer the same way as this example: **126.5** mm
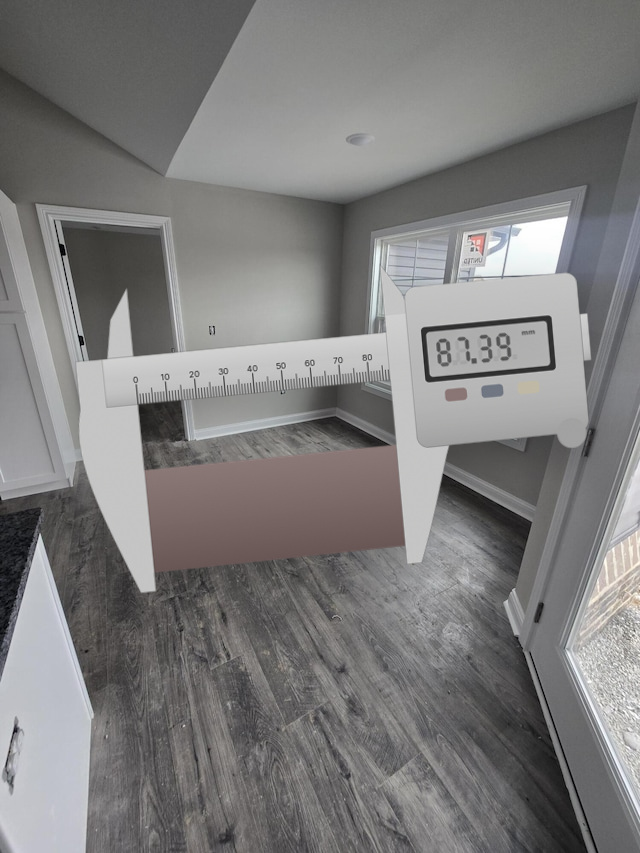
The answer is **87.39** mm
